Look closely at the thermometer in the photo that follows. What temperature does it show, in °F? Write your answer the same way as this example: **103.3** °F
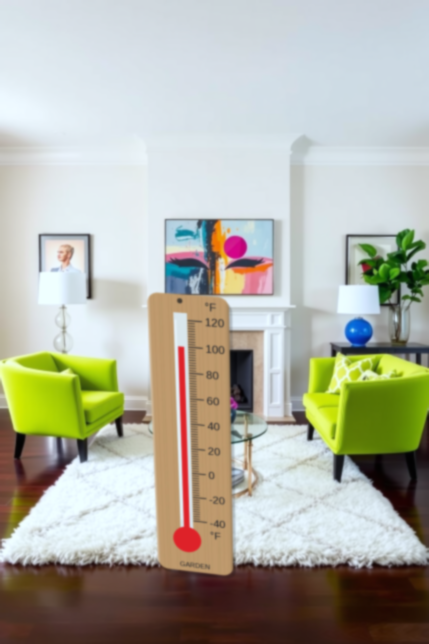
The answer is **100** °F
